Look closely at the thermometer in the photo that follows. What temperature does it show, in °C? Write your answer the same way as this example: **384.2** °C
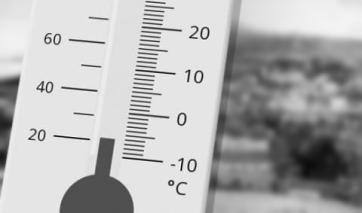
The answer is **-6** °C
